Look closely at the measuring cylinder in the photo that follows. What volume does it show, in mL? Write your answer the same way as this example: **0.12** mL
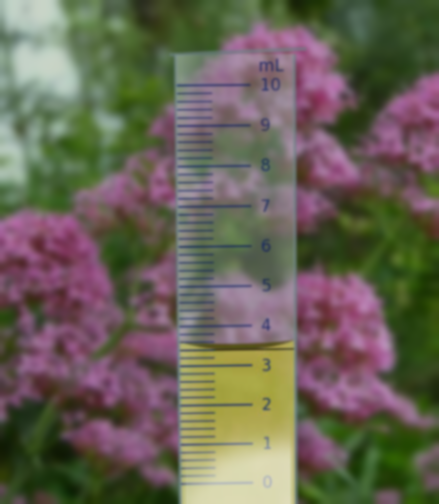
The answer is **3.4** mL
